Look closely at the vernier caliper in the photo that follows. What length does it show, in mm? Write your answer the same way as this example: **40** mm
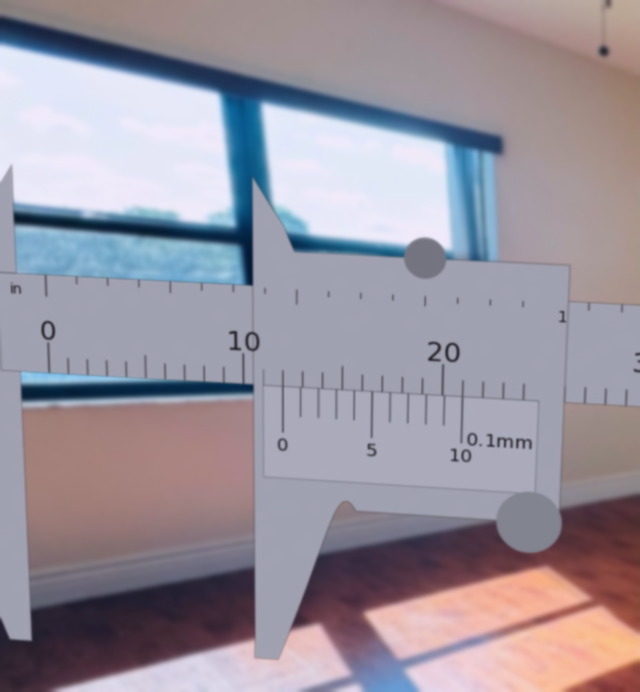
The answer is **12.0** mm
